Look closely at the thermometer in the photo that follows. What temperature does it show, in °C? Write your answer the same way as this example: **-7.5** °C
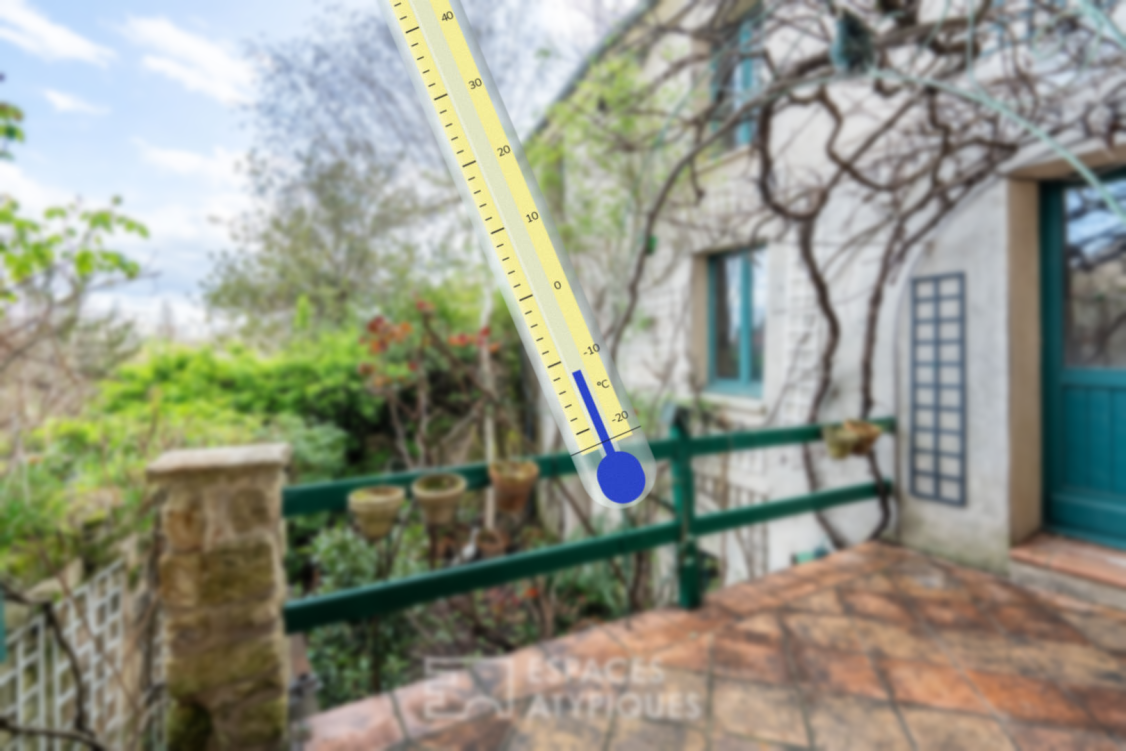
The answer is **-12** °C
